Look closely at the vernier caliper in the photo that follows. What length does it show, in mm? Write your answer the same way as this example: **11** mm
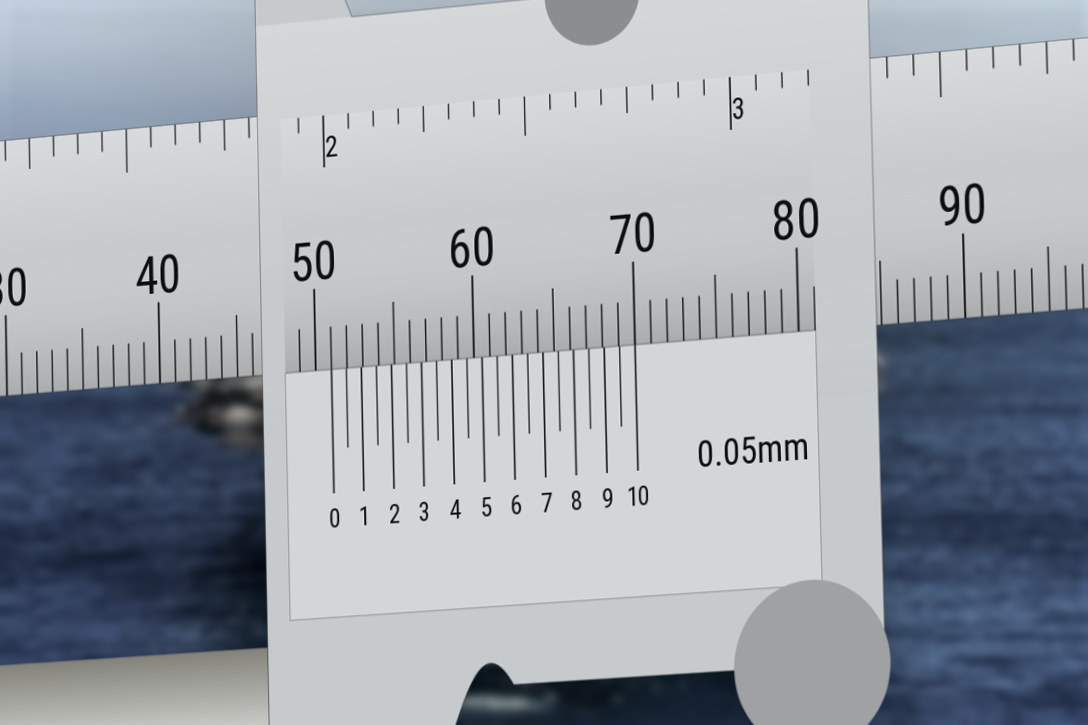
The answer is **51.0** mm
